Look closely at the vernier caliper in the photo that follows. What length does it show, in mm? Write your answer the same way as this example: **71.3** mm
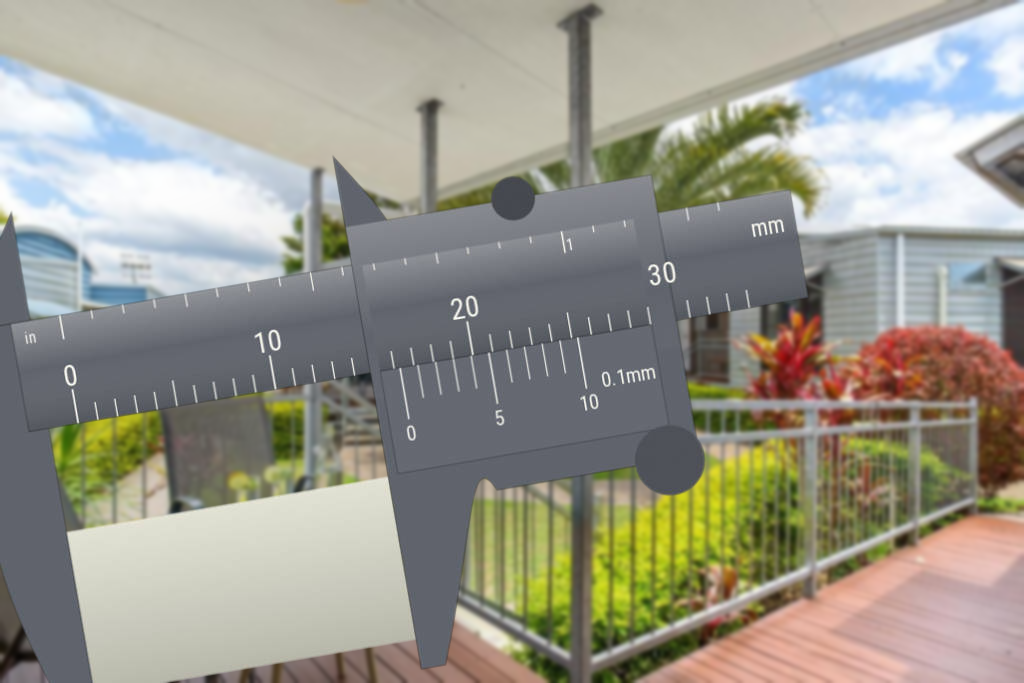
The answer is **16.3** mm
